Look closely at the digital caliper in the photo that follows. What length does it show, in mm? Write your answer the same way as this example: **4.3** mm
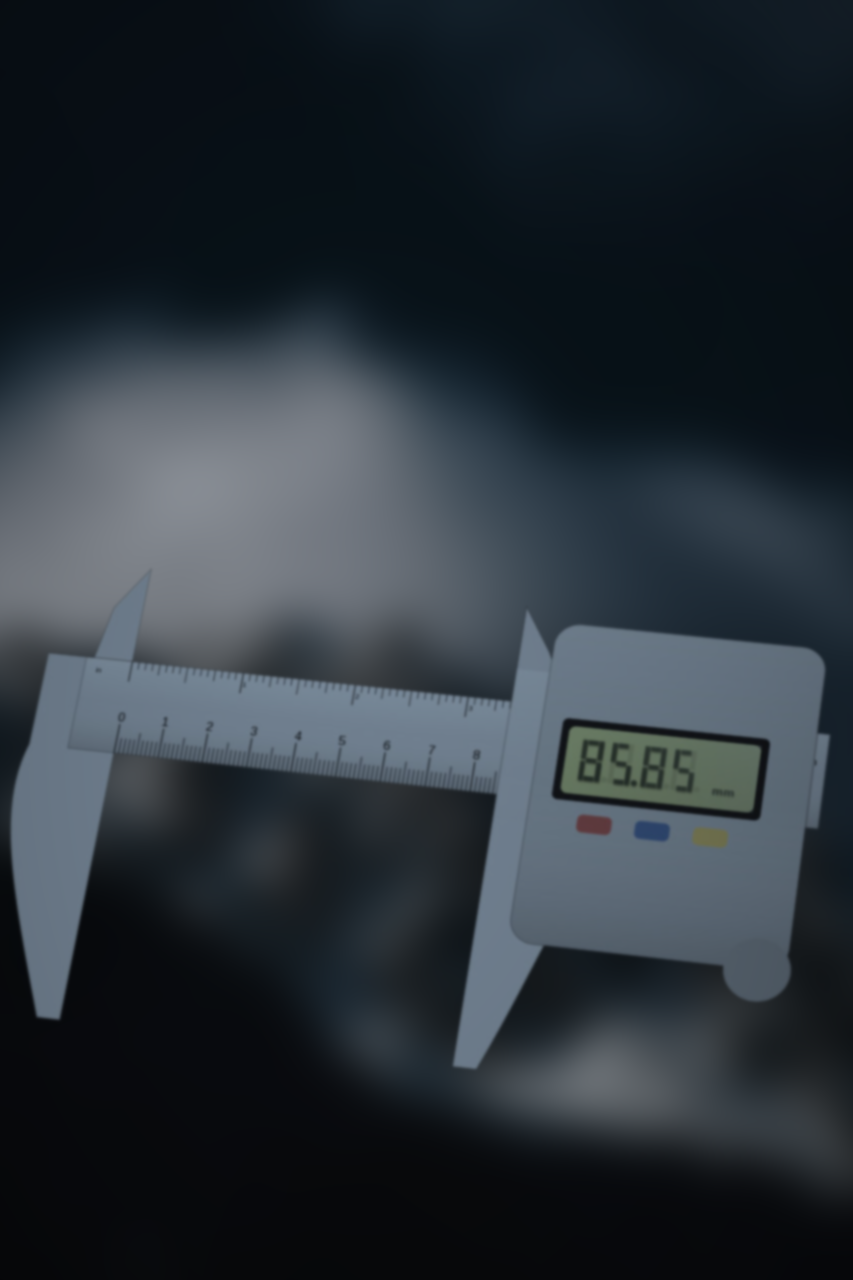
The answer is **85.85** mm
